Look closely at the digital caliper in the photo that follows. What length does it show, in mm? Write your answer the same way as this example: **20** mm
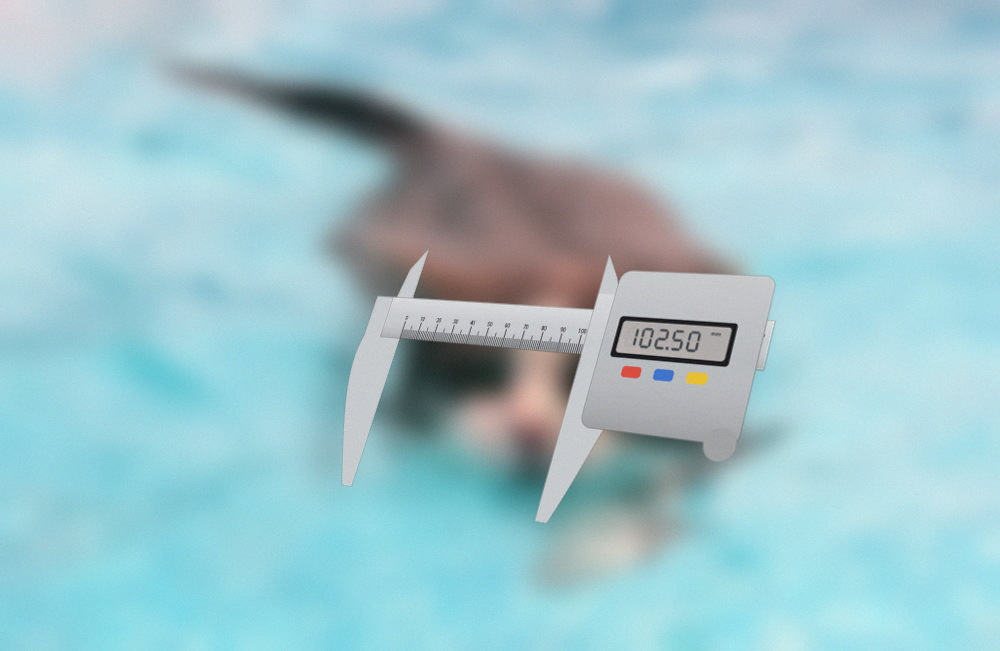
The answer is **102.50** mm
